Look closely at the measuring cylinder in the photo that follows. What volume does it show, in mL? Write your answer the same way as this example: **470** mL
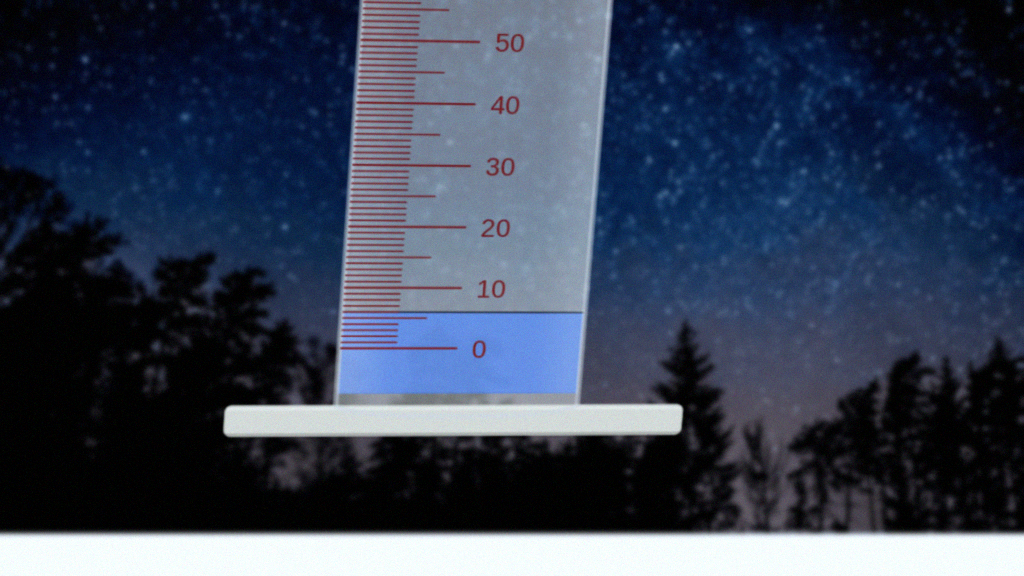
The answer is **6** mL
